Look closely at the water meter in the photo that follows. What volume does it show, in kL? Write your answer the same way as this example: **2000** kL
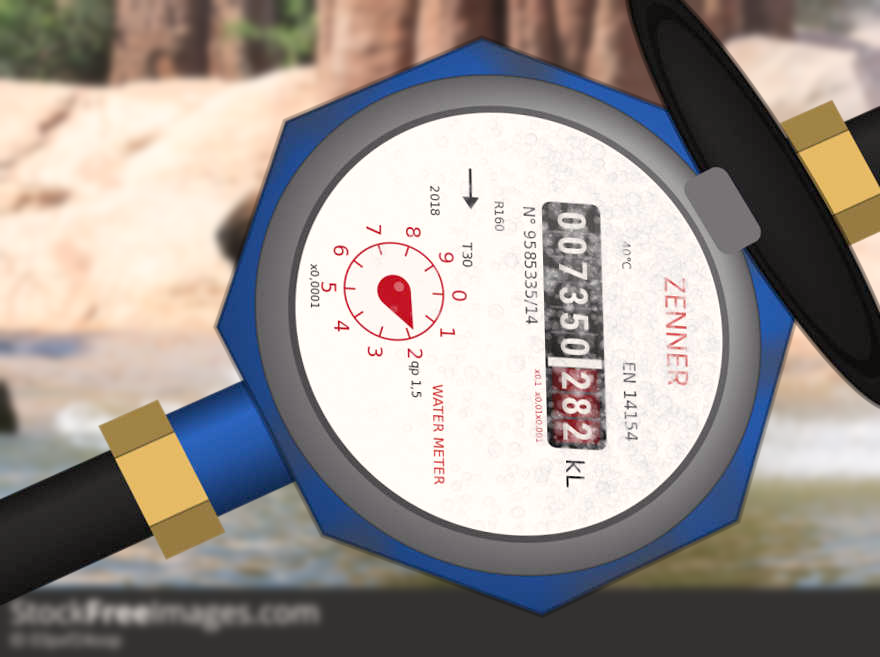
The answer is **7350.2821** kL
